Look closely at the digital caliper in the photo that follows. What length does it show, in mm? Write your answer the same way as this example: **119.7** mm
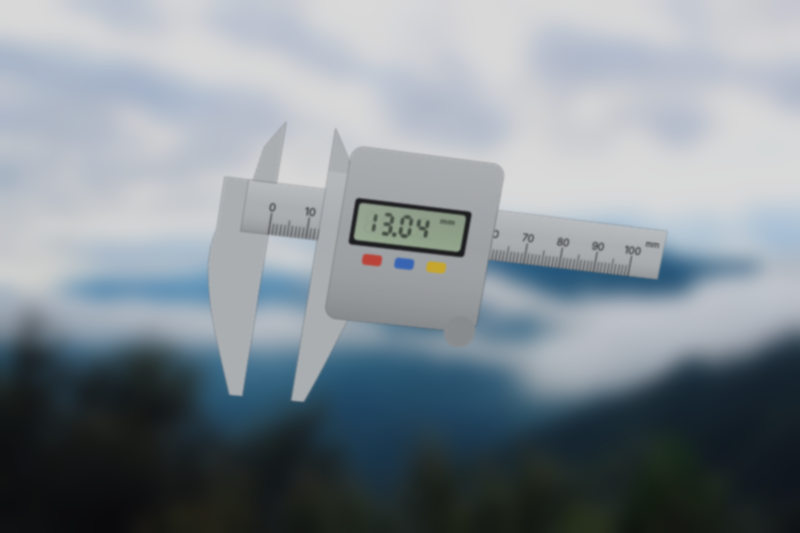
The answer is **13.04** mm
